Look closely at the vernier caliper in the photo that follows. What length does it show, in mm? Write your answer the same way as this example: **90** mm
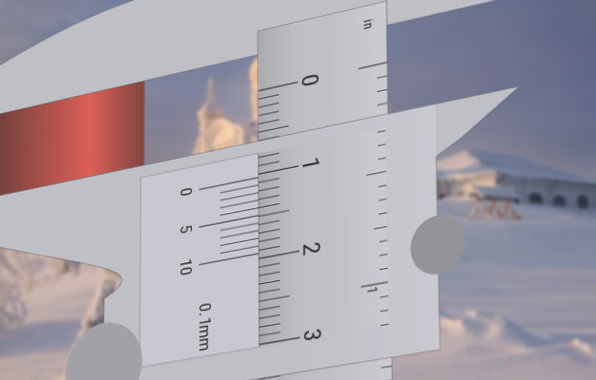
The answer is **10.4** mm
